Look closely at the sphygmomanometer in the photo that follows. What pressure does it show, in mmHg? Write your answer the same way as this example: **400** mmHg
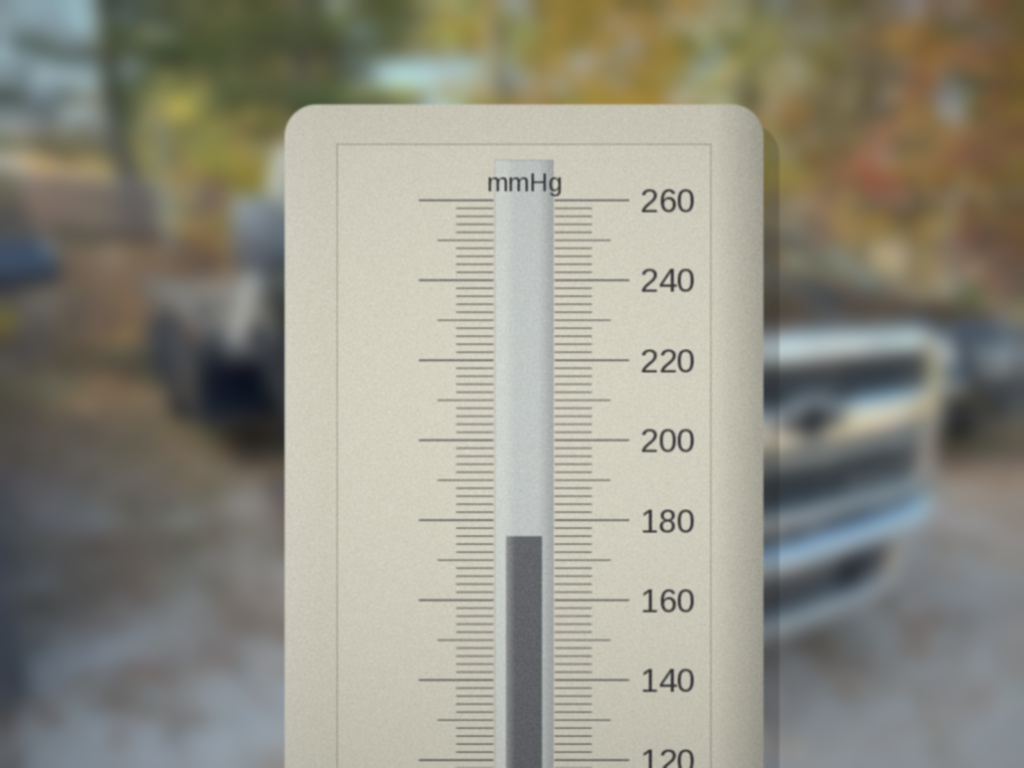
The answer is **176** mmHg
